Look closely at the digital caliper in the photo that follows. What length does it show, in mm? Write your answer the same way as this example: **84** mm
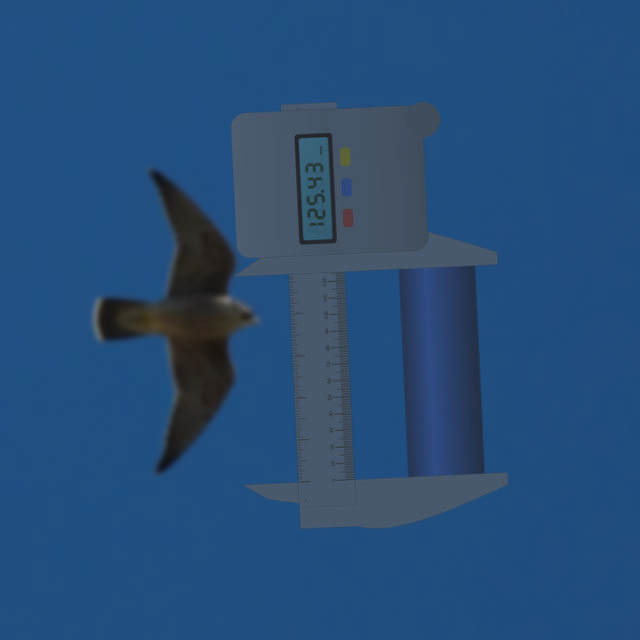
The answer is **125.43** mm
